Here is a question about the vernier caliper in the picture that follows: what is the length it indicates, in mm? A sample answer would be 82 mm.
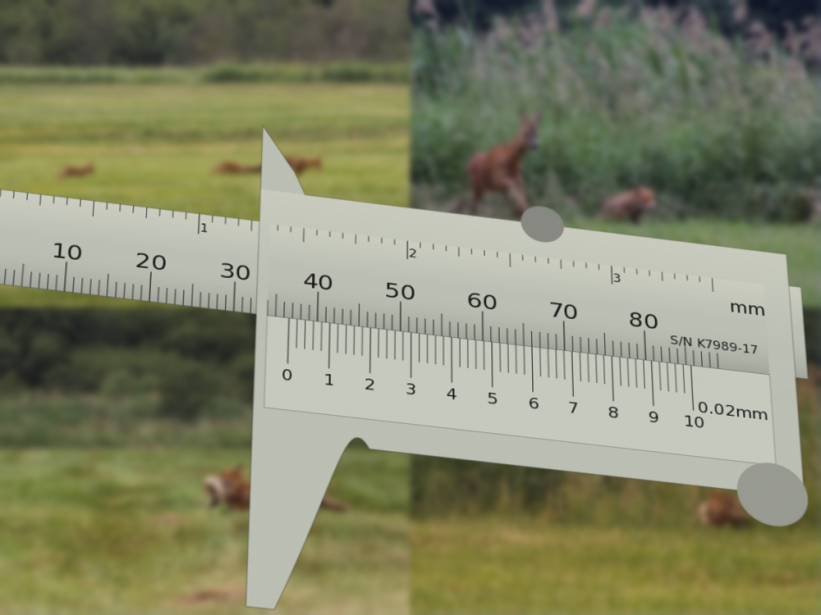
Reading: 36.6 mm
